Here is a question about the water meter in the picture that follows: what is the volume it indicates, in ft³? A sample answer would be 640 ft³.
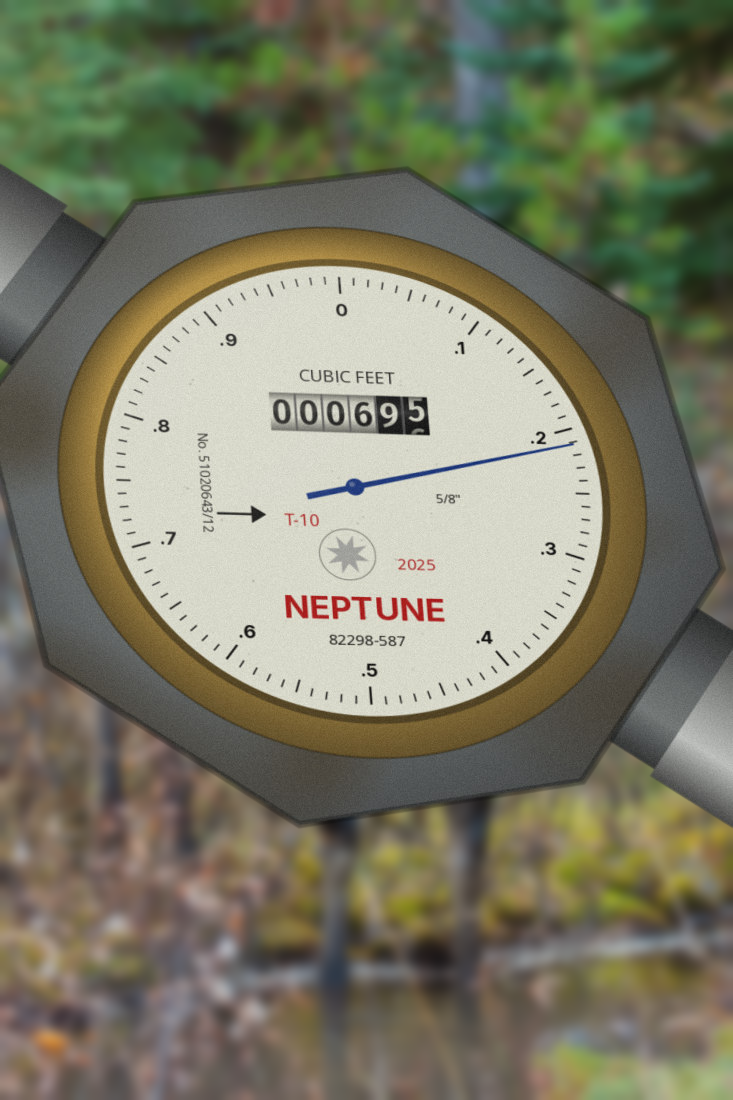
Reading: 695.21 ft³
